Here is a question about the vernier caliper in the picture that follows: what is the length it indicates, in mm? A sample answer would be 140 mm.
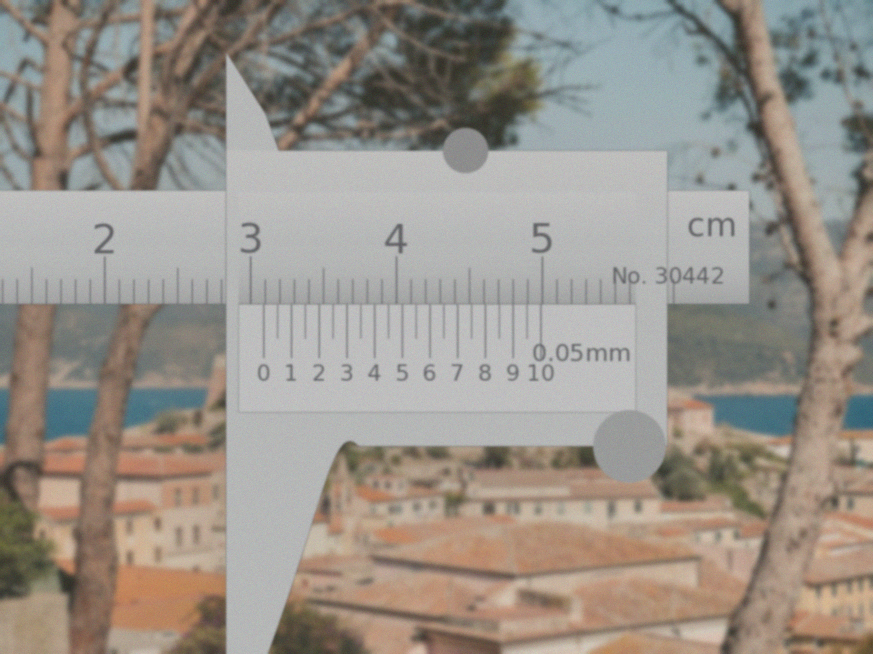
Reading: 30.9 mm
